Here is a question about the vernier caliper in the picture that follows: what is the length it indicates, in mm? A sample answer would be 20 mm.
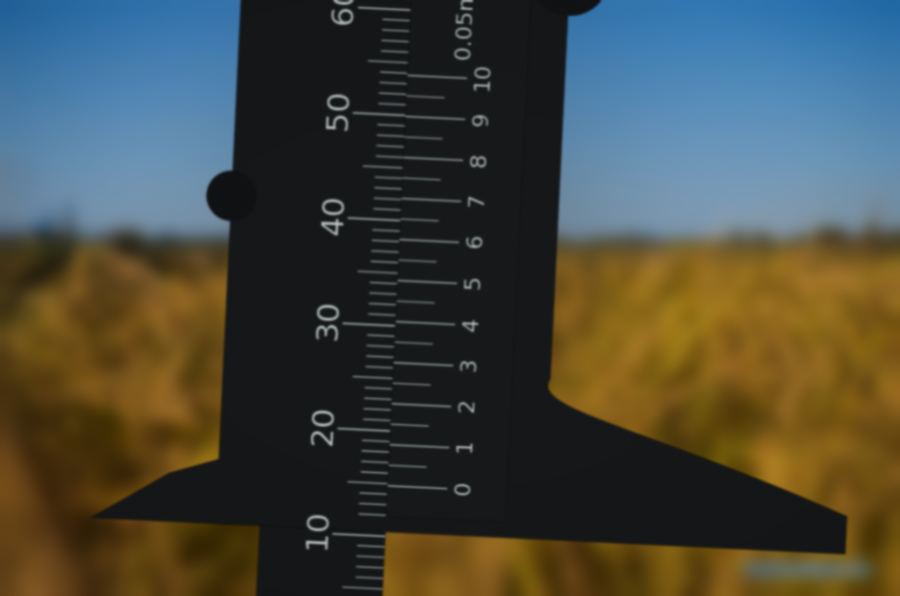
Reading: 14.8 mm
